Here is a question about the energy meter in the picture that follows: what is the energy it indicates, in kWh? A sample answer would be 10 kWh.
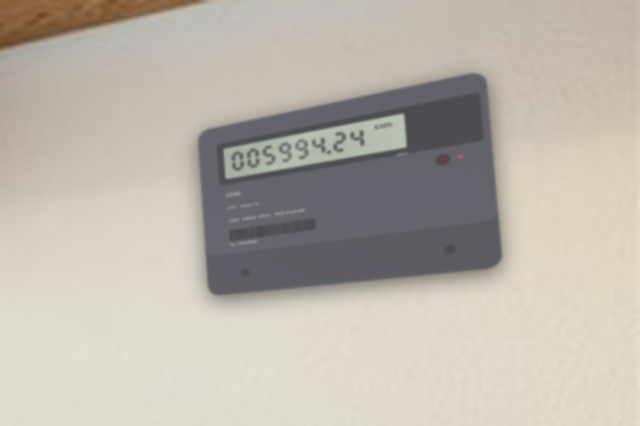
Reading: 5994.24 kWh
